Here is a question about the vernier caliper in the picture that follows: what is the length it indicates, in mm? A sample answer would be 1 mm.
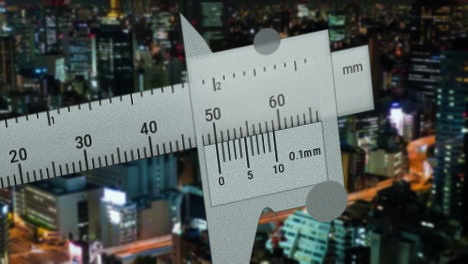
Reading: 50.0 mm
